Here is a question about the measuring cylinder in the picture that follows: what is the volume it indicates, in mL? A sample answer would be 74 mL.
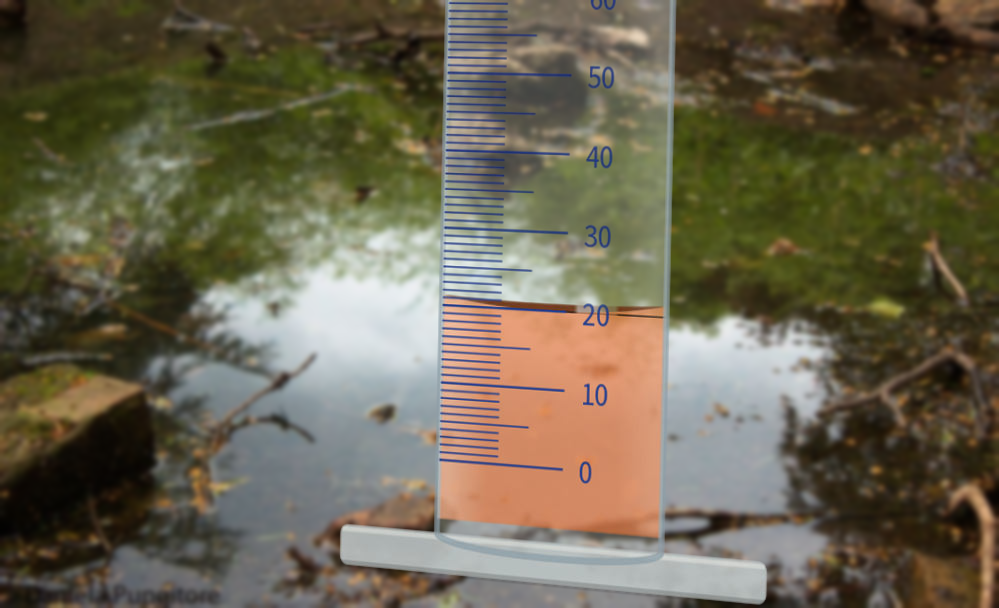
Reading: 20 mL
